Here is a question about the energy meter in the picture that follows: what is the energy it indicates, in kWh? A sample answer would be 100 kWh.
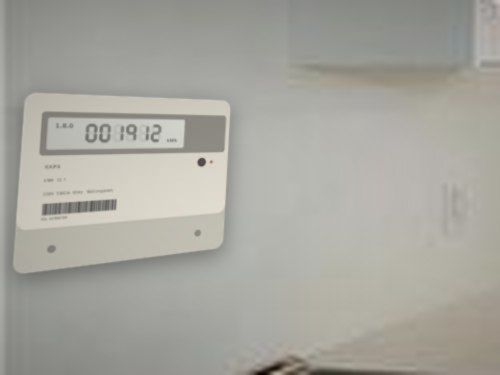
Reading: 1912 kWh
